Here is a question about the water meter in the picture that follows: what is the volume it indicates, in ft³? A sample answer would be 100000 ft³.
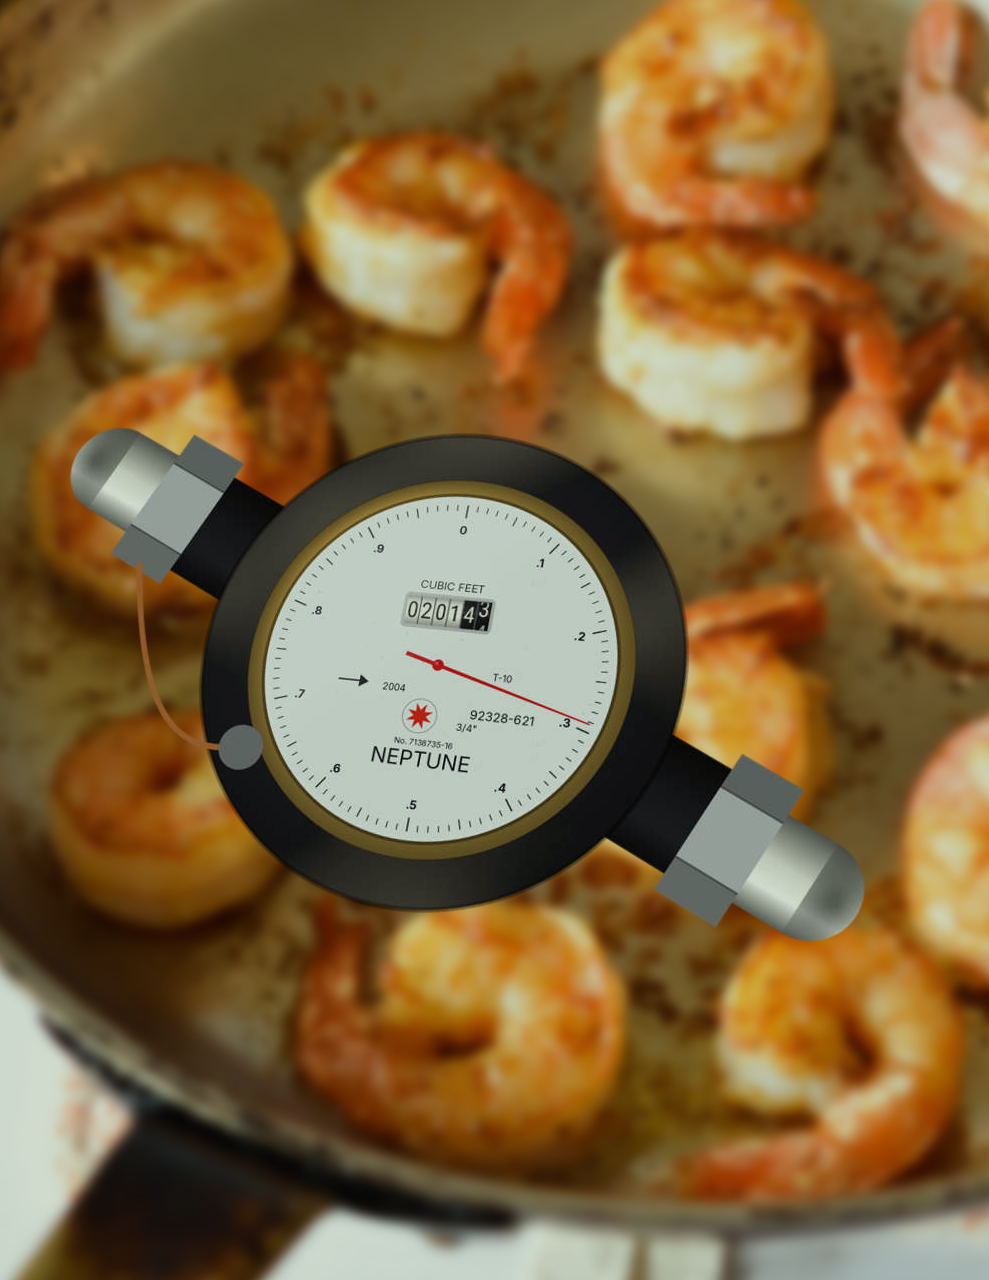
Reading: 20143.29 ft³
